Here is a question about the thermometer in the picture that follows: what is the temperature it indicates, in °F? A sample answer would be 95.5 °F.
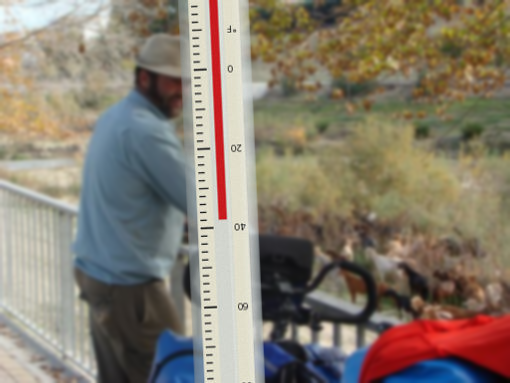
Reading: 38 °F
